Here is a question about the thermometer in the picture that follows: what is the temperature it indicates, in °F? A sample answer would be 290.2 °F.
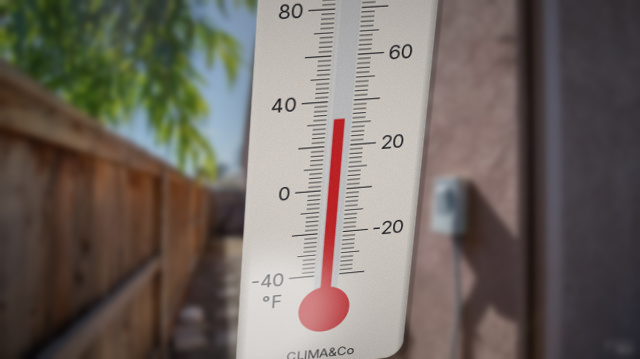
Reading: 32 °F
